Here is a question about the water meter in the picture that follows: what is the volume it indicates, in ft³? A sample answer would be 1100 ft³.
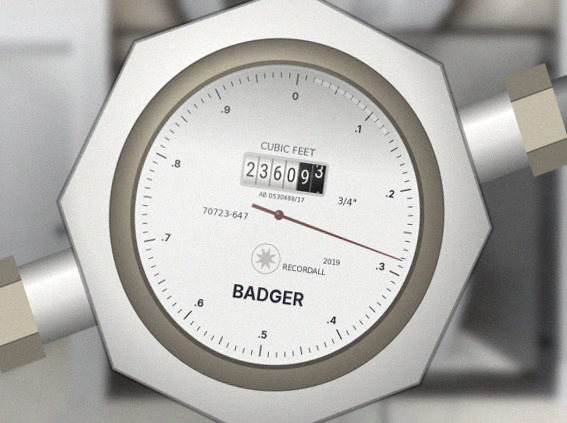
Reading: 236093.28 ft³
